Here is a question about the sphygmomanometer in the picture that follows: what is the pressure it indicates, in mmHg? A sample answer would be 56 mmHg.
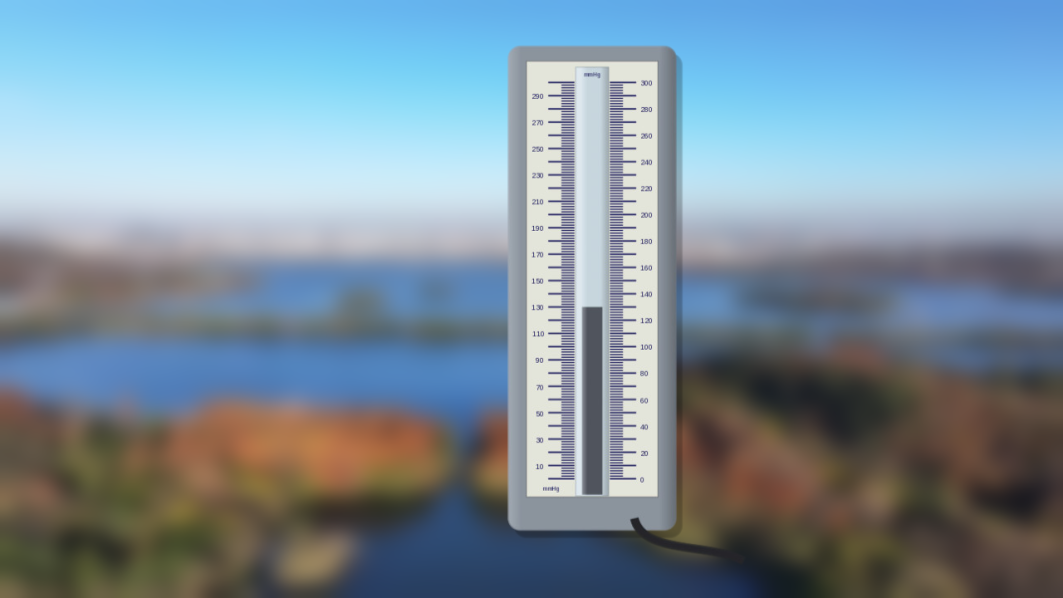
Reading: 130 mmHg
